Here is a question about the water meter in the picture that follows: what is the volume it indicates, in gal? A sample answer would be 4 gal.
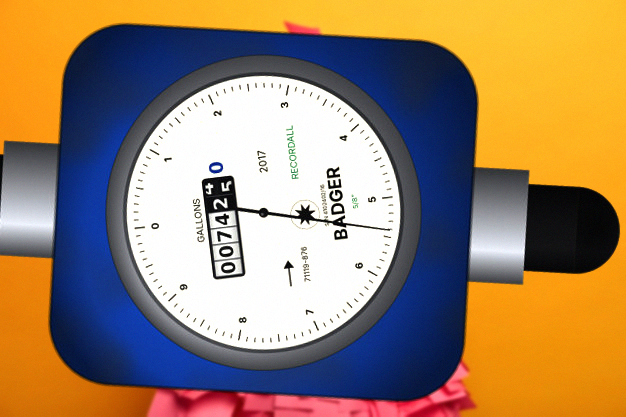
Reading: 74245.4 gal
